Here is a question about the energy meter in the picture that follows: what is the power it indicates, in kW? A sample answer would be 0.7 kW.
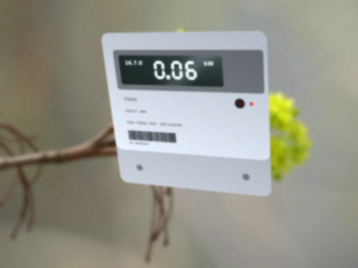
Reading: 0.06 kW
